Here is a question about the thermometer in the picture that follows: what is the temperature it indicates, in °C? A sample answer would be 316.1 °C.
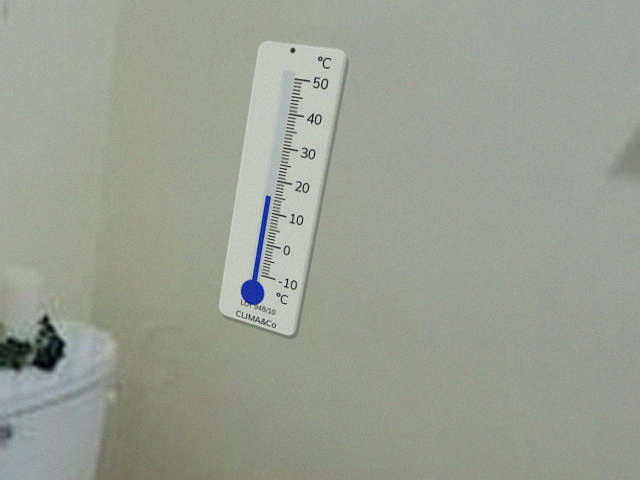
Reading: 15 °C
